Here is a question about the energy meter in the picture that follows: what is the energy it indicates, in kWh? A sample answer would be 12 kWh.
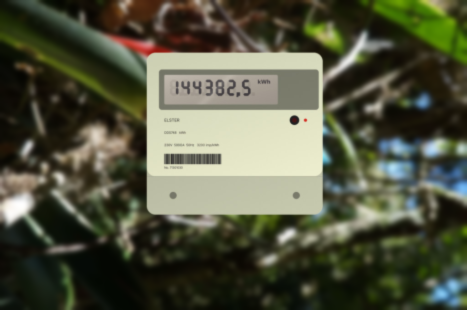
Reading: 144382.5 kWh
